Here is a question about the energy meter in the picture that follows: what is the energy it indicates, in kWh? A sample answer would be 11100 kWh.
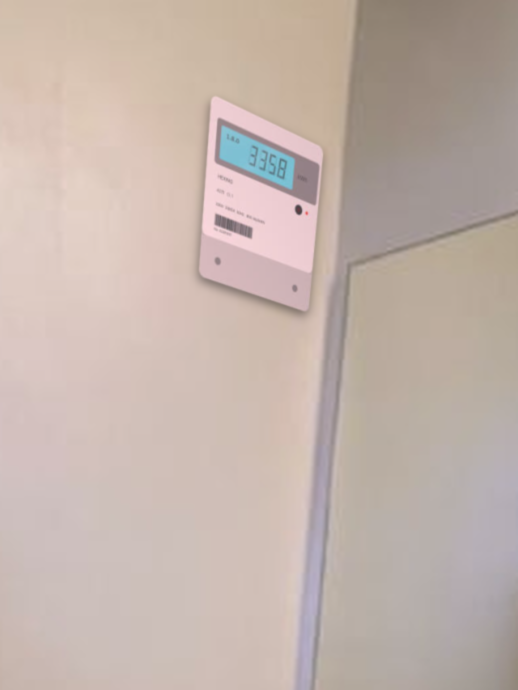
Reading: 3358 kWh
